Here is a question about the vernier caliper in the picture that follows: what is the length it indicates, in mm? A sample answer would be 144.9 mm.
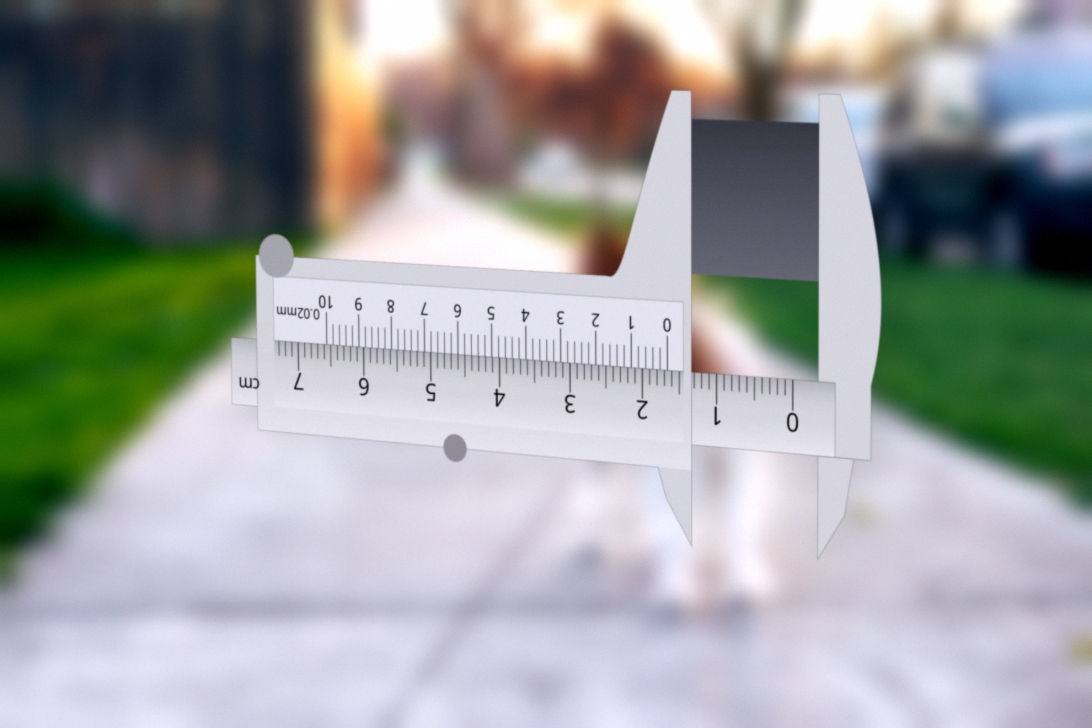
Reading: 16.6 mm
